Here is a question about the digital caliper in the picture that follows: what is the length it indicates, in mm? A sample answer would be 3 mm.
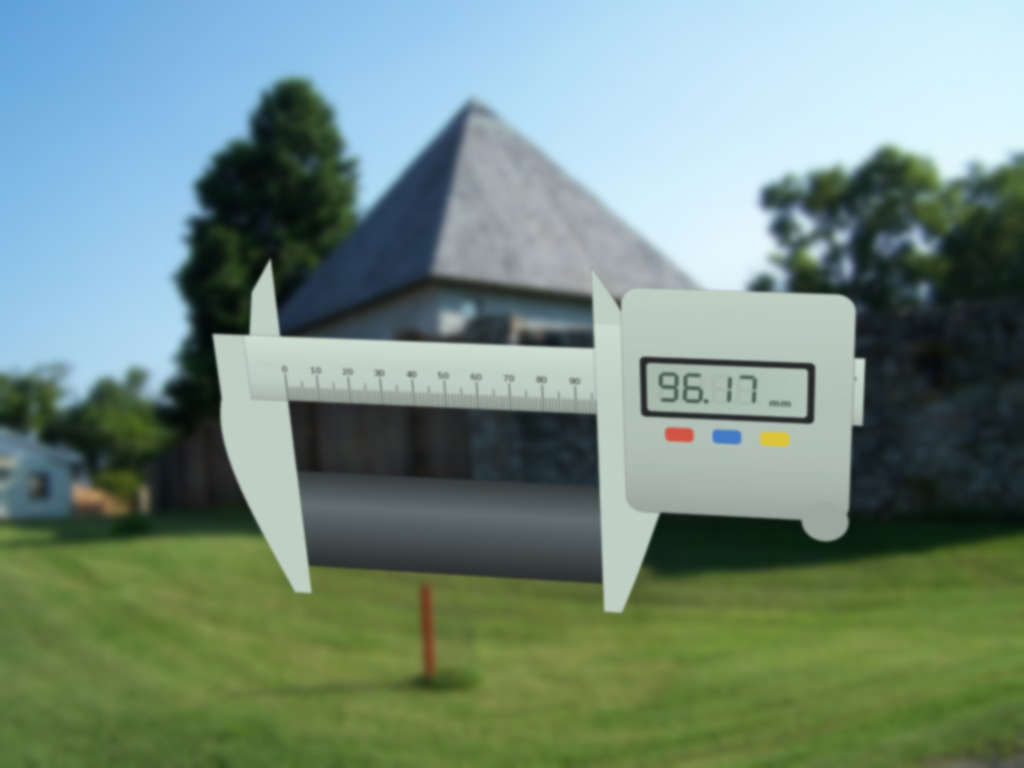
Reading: 96.17 mm
